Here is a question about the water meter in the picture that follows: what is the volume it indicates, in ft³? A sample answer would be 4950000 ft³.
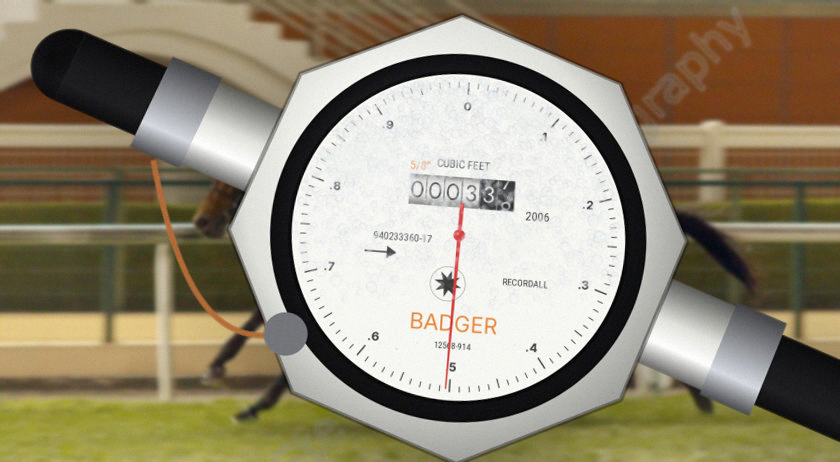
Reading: 337.50 ft³
